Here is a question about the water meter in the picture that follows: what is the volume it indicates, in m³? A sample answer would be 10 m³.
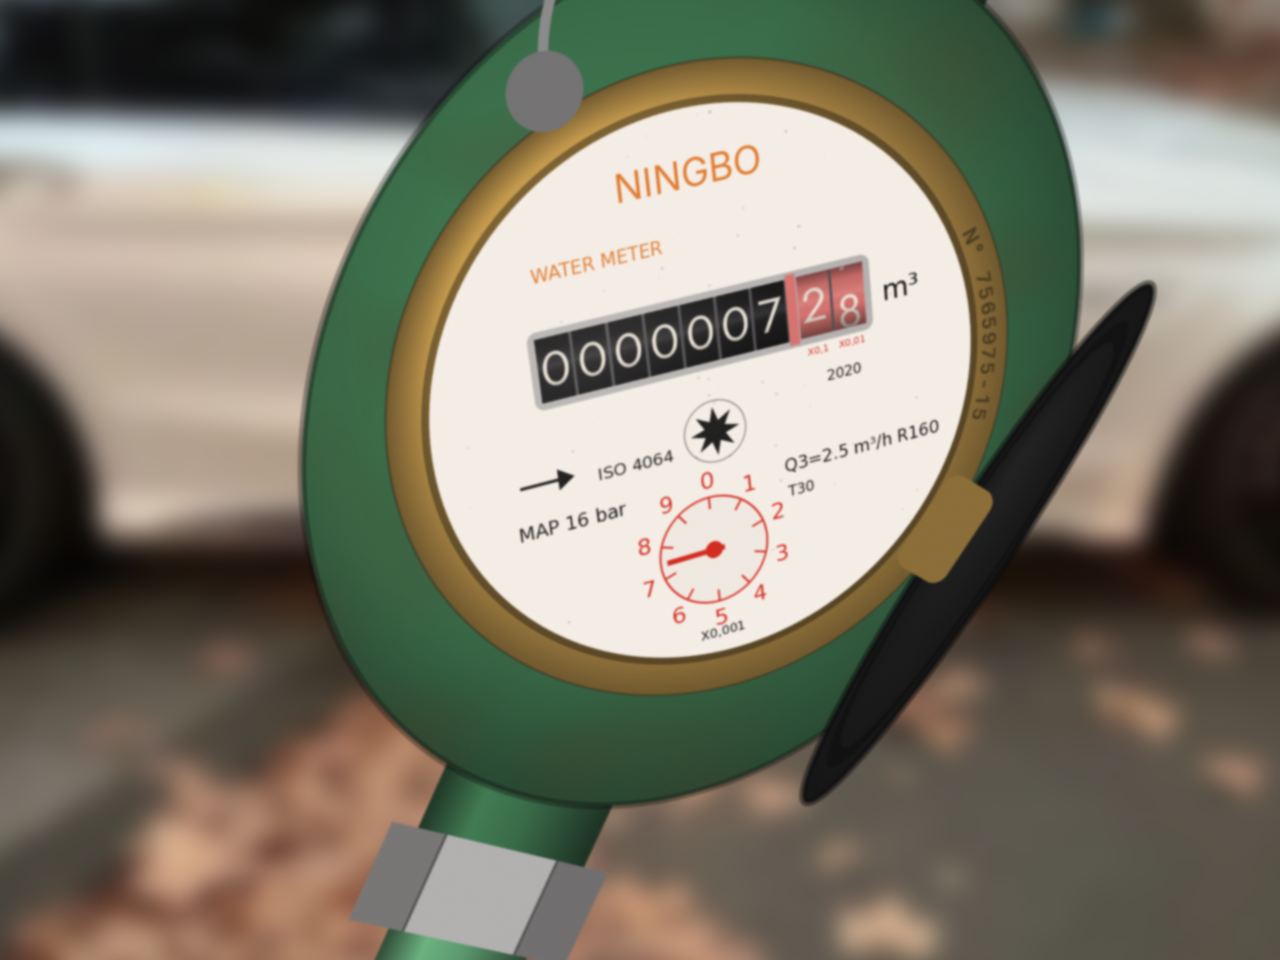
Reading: 7.277 m³
